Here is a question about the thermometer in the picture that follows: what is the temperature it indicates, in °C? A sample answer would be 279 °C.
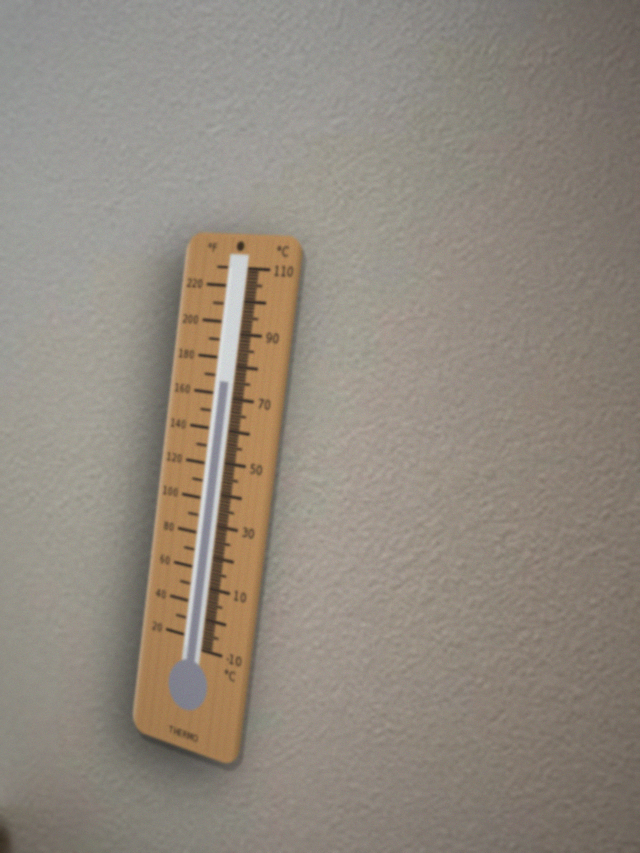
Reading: 75 °C
